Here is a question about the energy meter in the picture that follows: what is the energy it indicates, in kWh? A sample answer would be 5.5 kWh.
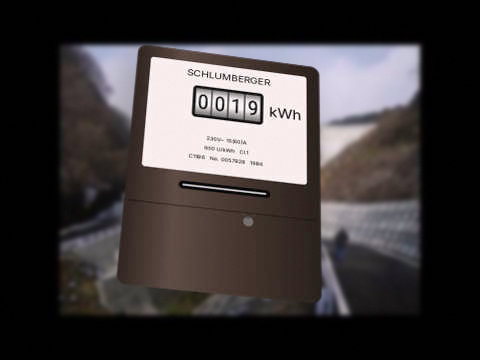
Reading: 19 kWh
